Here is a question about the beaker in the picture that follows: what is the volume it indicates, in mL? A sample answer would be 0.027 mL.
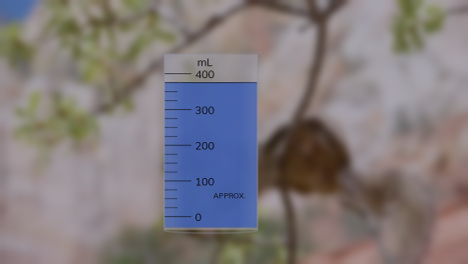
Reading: 375 mL
